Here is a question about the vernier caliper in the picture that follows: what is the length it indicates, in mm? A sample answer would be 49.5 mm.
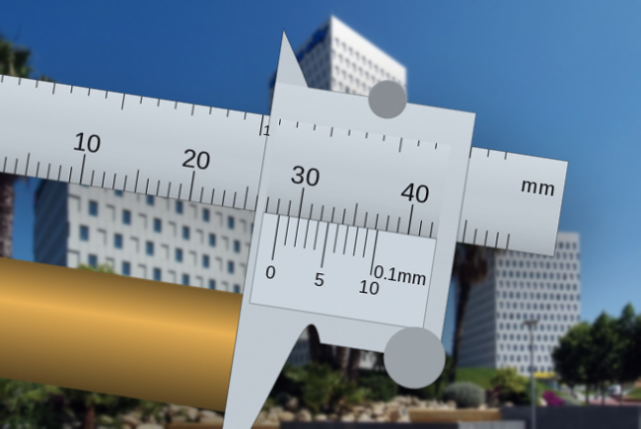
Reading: 28.2 mm
